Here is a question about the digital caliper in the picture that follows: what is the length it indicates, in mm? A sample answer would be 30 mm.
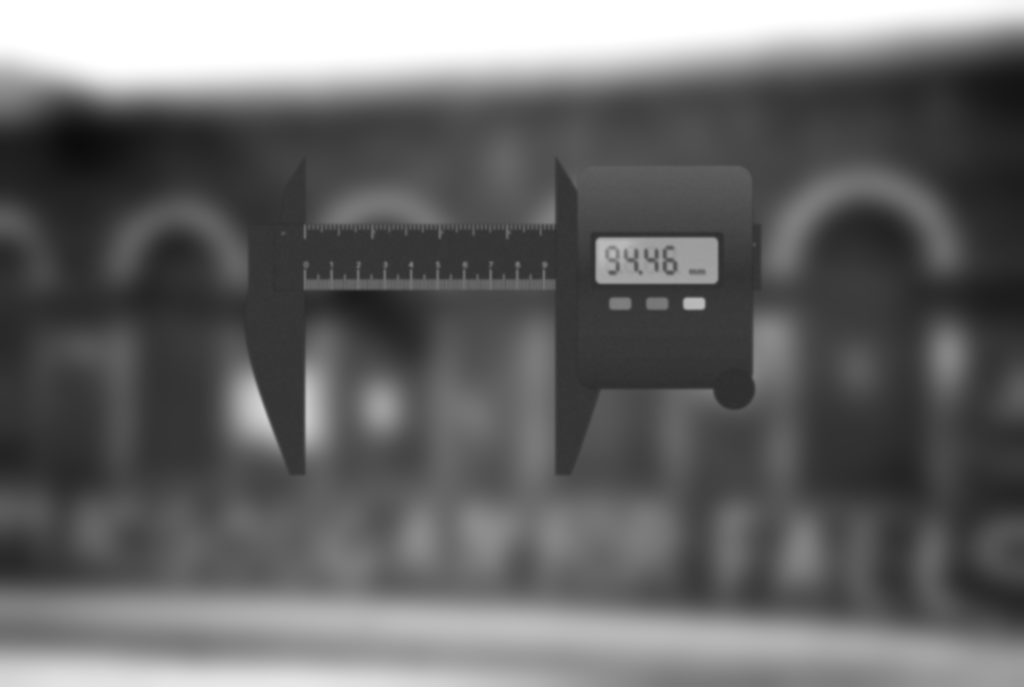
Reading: 94.46 mm
